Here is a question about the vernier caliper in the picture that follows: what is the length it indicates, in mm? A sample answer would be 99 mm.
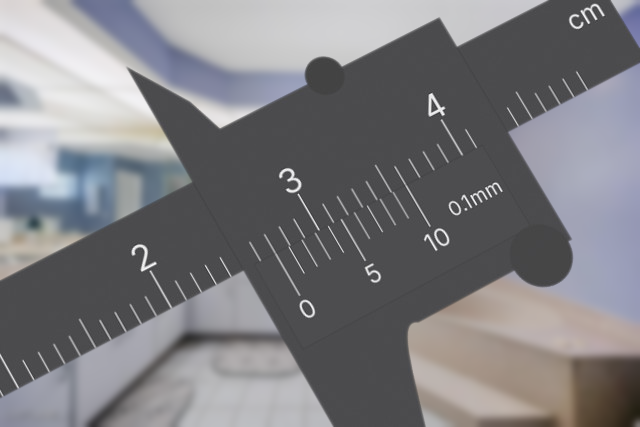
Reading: 27.0 mm
